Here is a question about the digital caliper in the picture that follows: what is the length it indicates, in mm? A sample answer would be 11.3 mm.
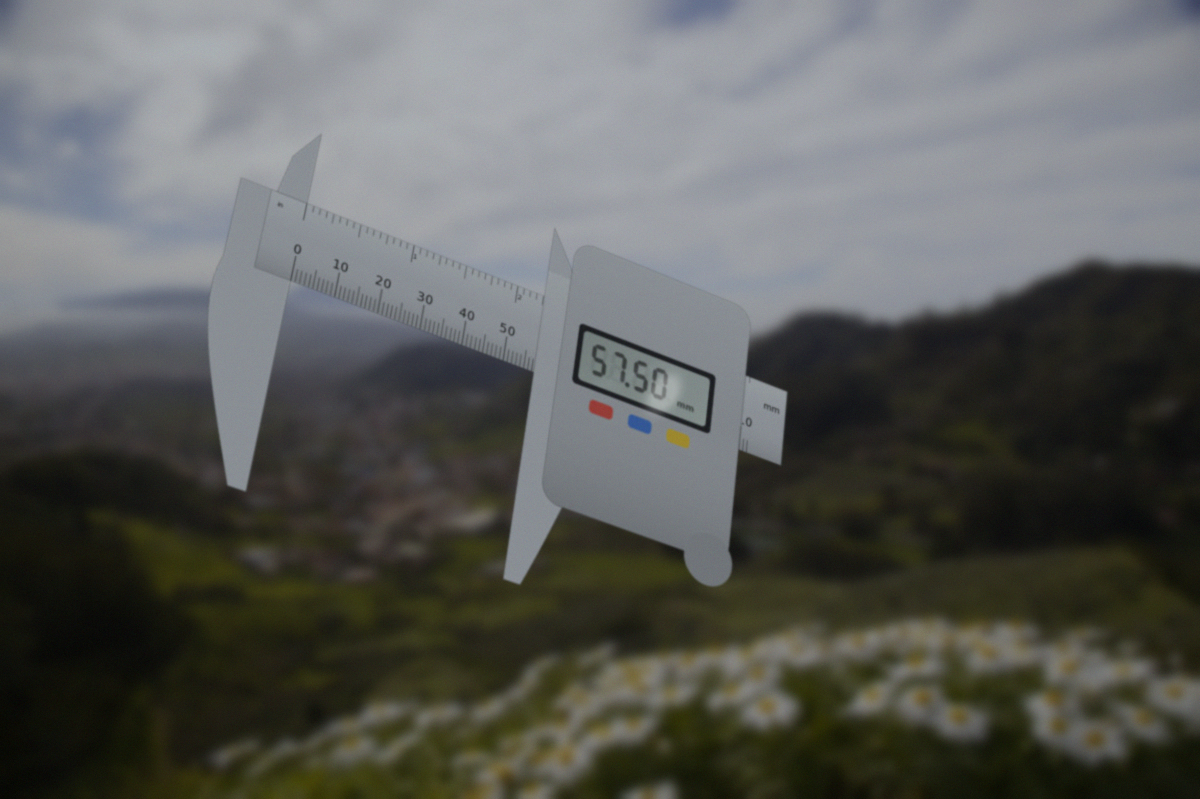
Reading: 57.50 mm
